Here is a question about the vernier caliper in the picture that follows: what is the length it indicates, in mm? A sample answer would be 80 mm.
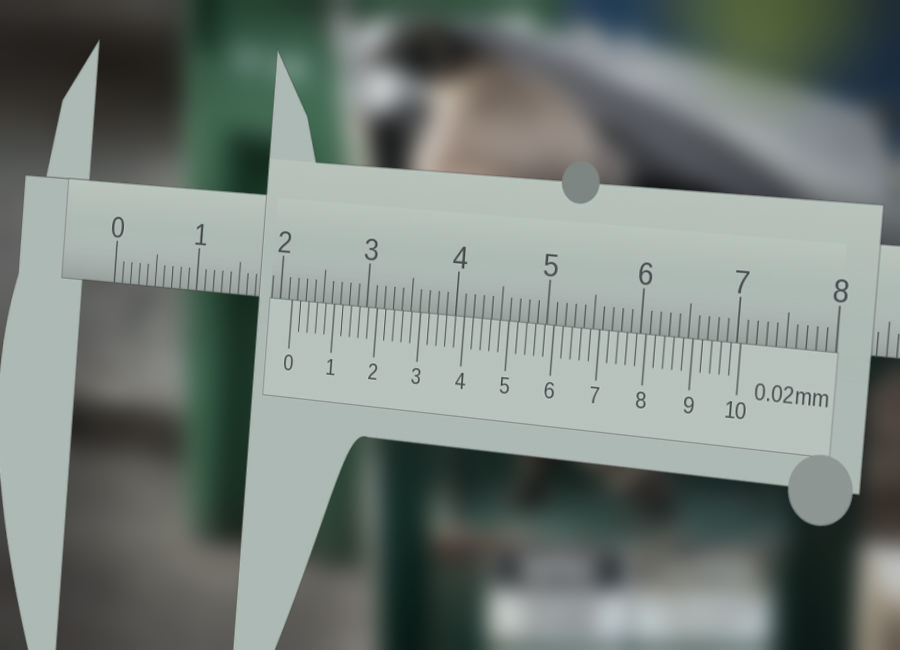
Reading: 21.4 mm
